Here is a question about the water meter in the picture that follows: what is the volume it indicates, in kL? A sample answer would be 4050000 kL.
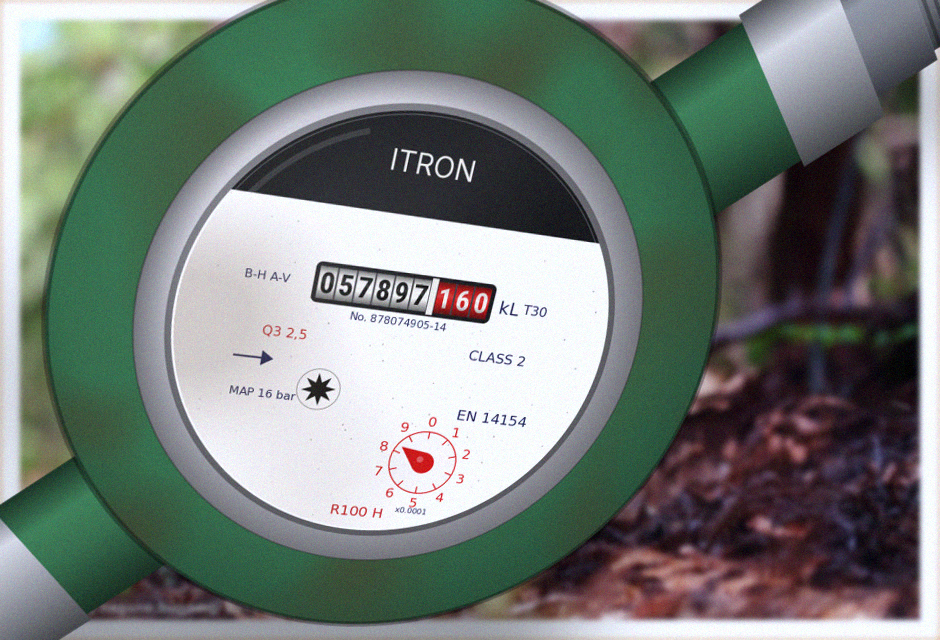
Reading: 57897.1608 kL
